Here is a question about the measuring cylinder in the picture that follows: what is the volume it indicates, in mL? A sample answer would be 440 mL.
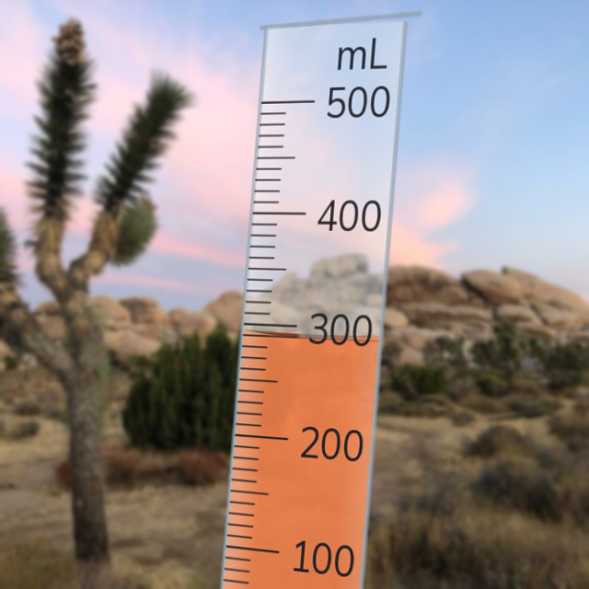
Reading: 290 mL
